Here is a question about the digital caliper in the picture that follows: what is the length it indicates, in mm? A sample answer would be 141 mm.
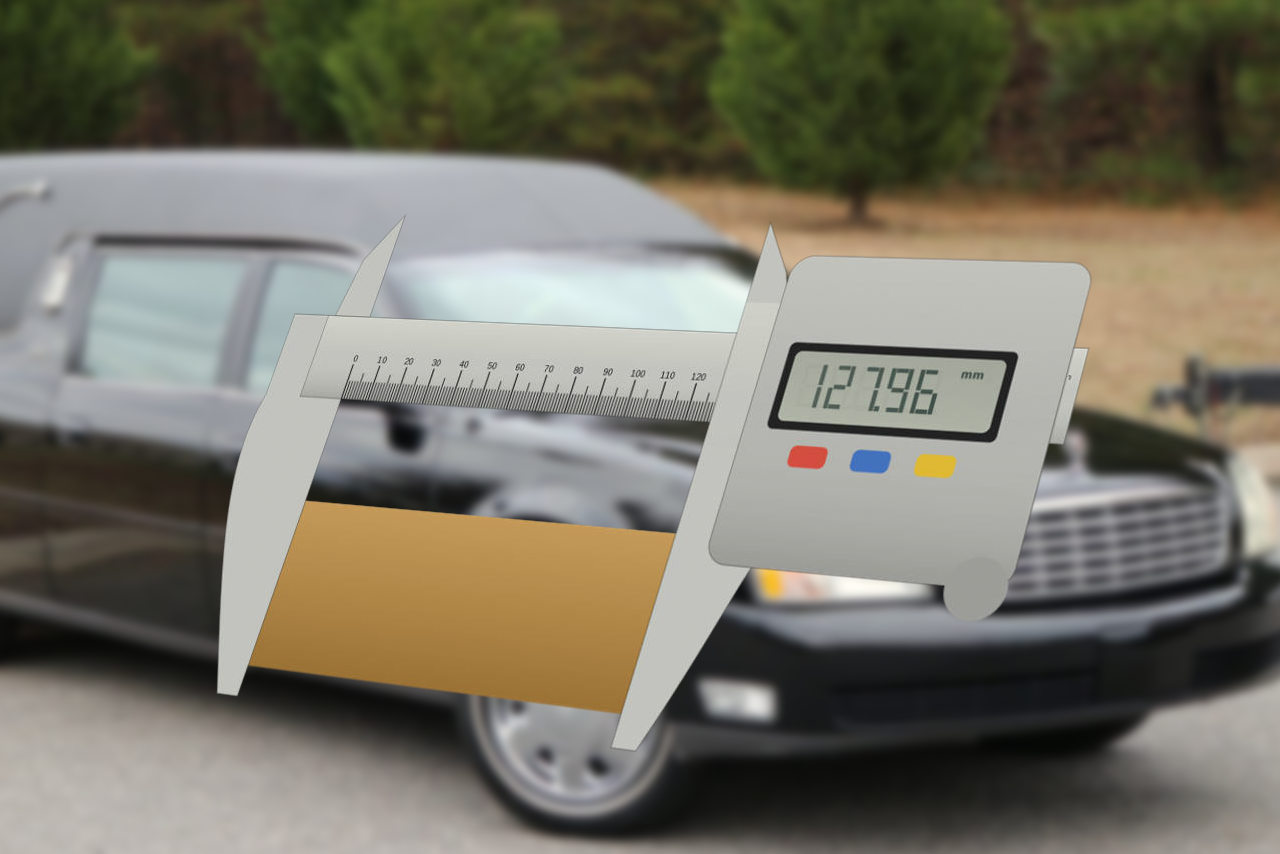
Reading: 127.96 mm
